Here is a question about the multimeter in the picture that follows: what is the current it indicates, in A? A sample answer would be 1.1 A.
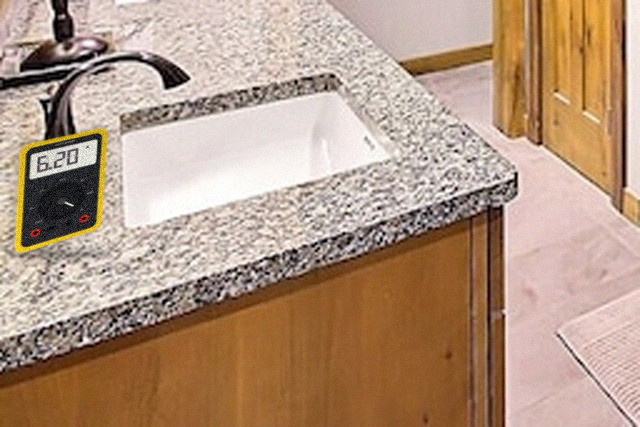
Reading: 6.20 A
